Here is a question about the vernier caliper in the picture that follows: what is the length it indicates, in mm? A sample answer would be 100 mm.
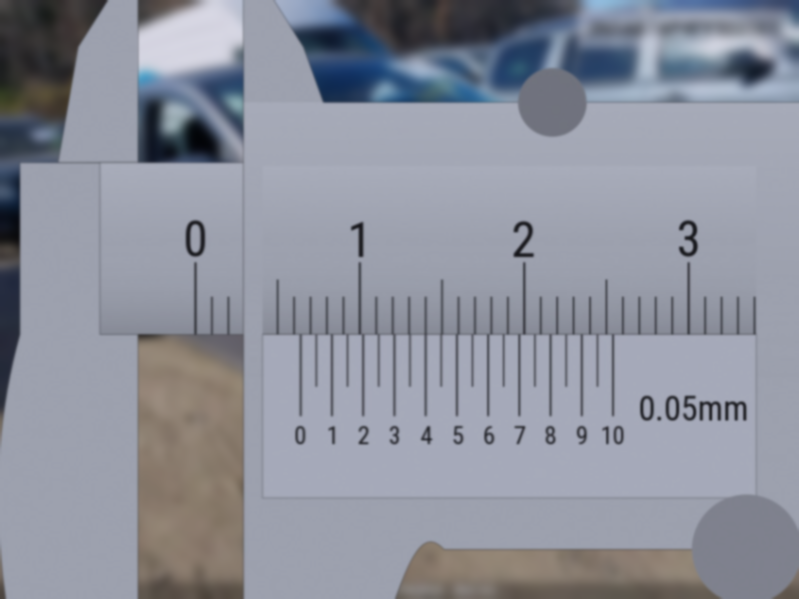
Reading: 6.4 mm
